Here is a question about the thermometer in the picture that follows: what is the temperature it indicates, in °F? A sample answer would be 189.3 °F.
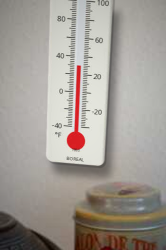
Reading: 30 °F
